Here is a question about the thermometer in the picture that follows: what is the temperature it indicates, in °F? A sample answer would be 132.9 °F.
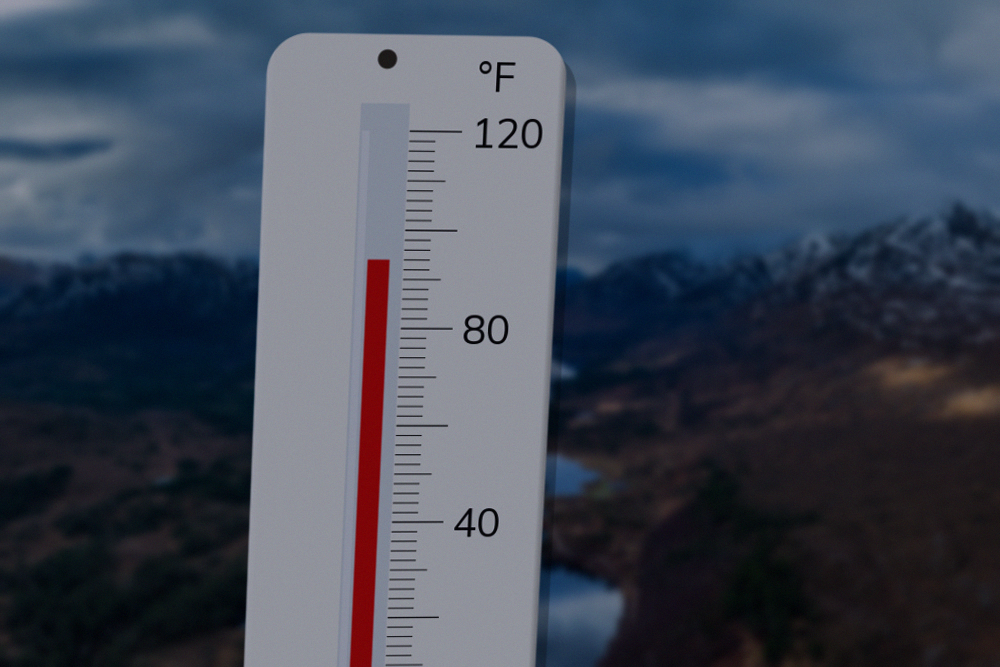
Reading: 94 °F
